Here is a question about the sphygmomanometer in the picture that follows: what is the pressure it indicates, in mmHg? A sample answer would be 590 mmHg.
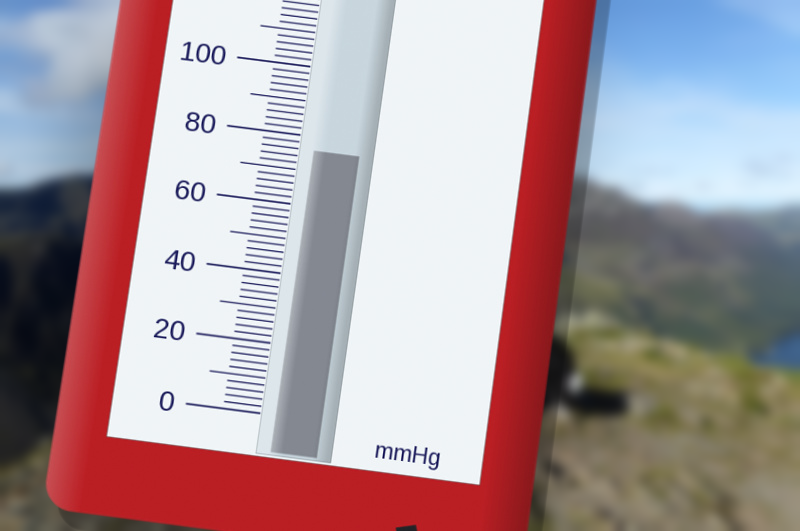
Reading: 76 mmHg
